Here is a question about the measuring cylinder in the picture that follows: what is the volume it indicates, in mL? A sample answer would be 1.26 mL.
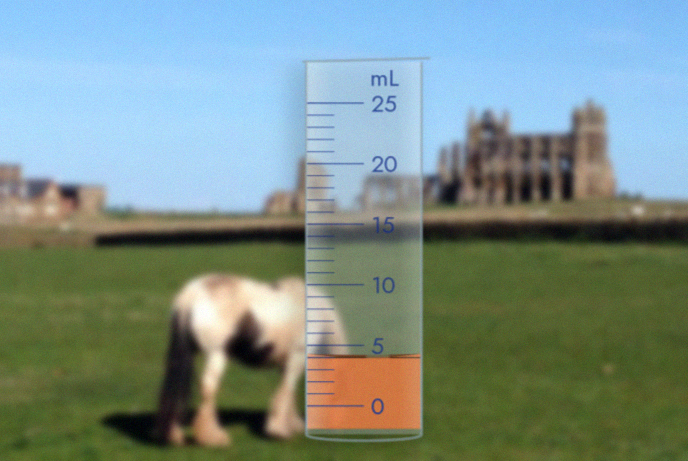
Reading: 4 mL
